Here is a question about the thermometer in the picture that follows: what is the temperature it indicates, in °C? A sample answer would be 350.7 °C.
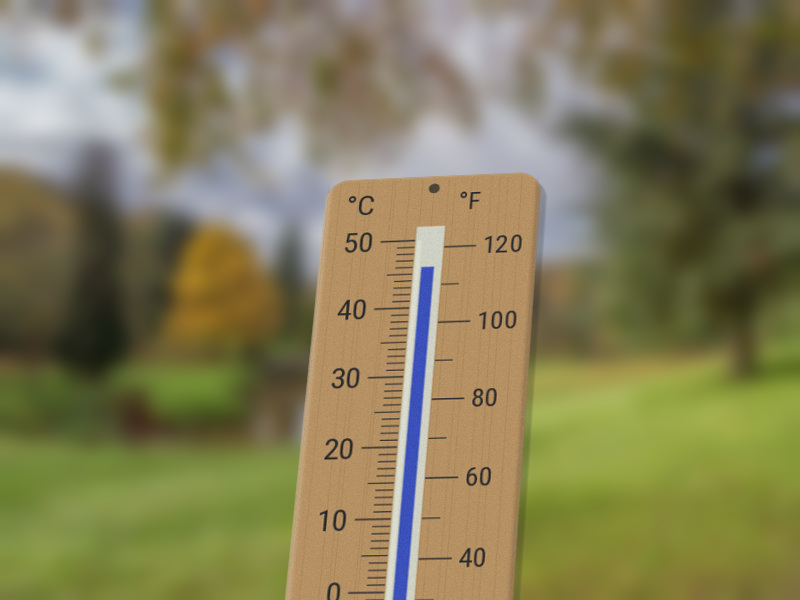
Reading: 46 °C
